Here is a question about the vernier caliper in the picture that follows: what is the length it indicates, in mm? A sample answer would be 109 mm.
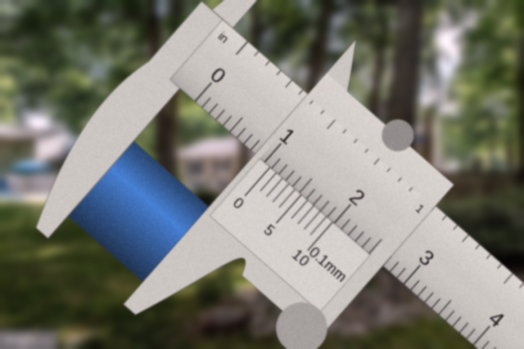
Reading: 10.8 mm
